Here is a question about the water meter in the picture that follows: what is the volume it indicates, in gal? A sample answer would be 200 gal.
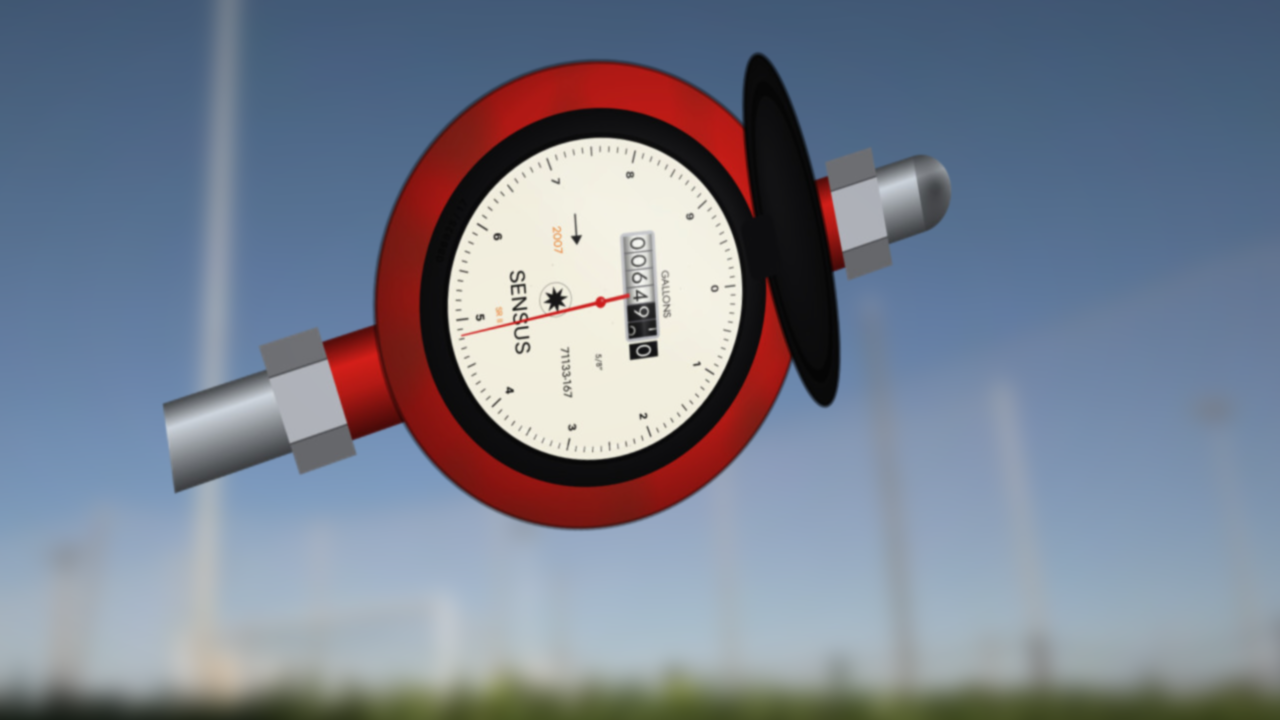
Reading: 64914.8 gal
